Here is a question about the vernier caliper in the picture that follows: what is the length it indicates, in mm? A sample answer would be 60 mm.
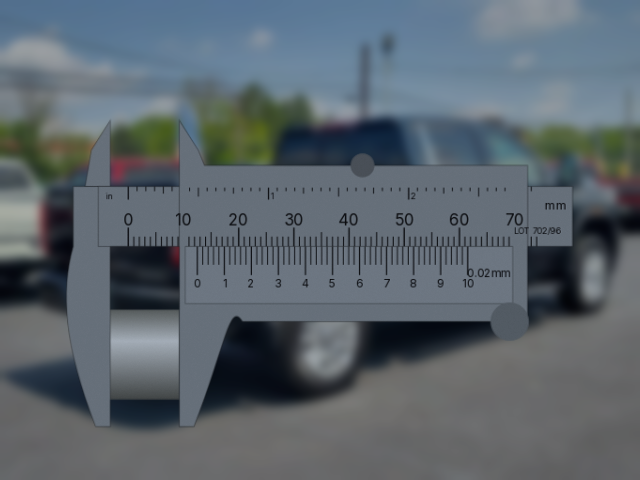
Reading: 12.5 mm
